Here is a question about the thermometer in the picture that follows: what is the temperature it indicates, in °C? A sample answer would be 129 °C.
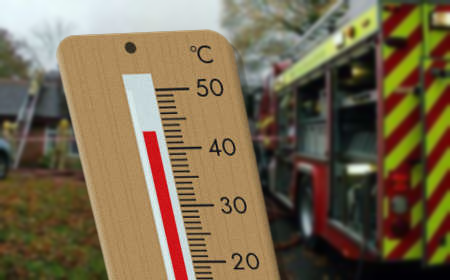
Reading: 43 °C
